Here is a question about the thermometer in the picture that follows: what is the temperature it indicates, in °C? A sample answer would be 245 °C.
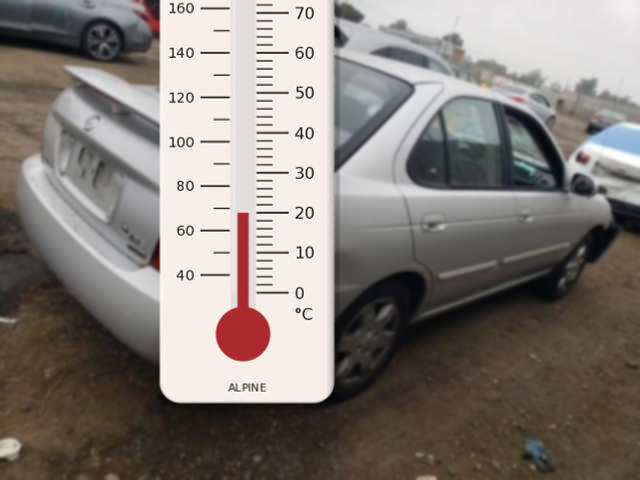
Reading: 20 °C
